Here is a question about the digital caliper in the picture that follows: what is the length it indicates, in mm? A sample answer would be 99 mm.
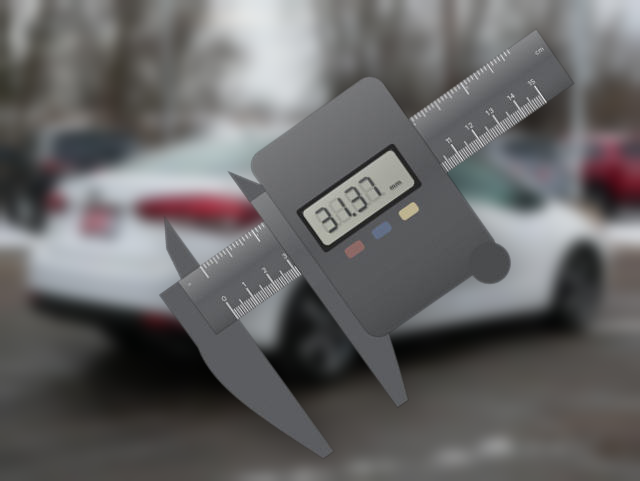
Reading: 31.37 mm
